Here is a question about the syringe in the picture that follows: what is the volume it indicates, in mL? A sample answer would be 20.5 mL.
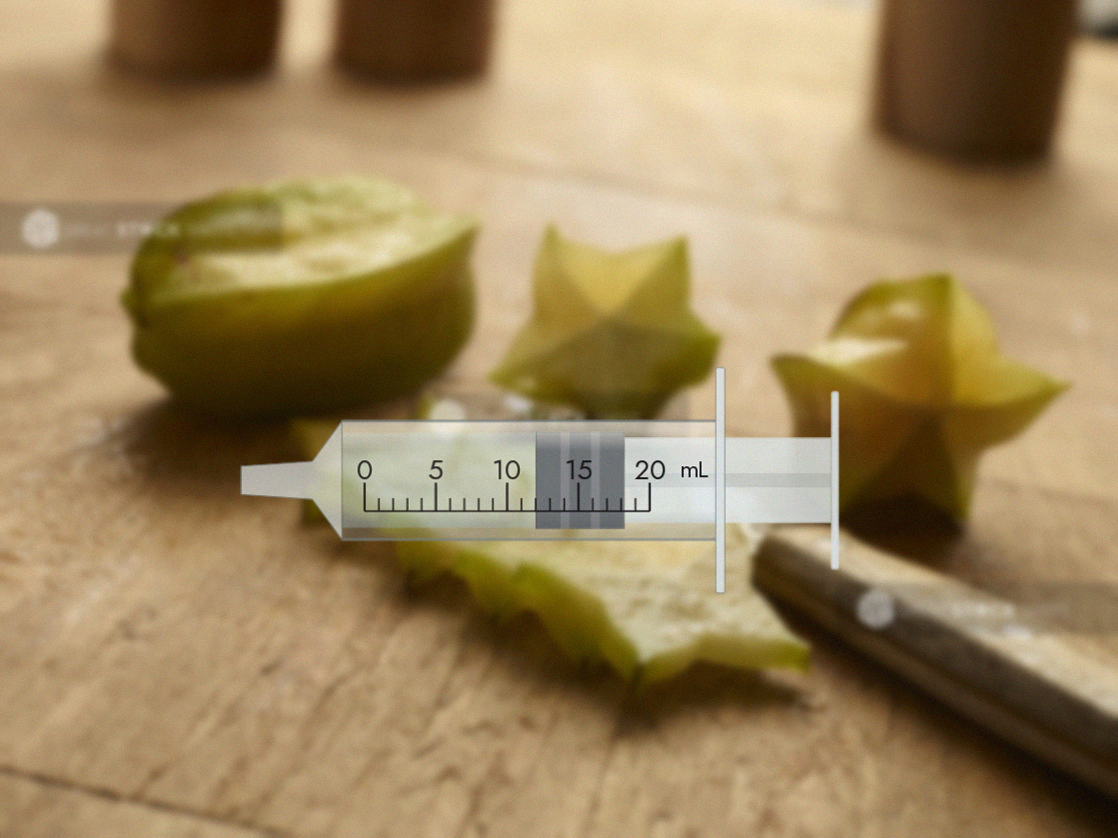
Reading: 12 mL
